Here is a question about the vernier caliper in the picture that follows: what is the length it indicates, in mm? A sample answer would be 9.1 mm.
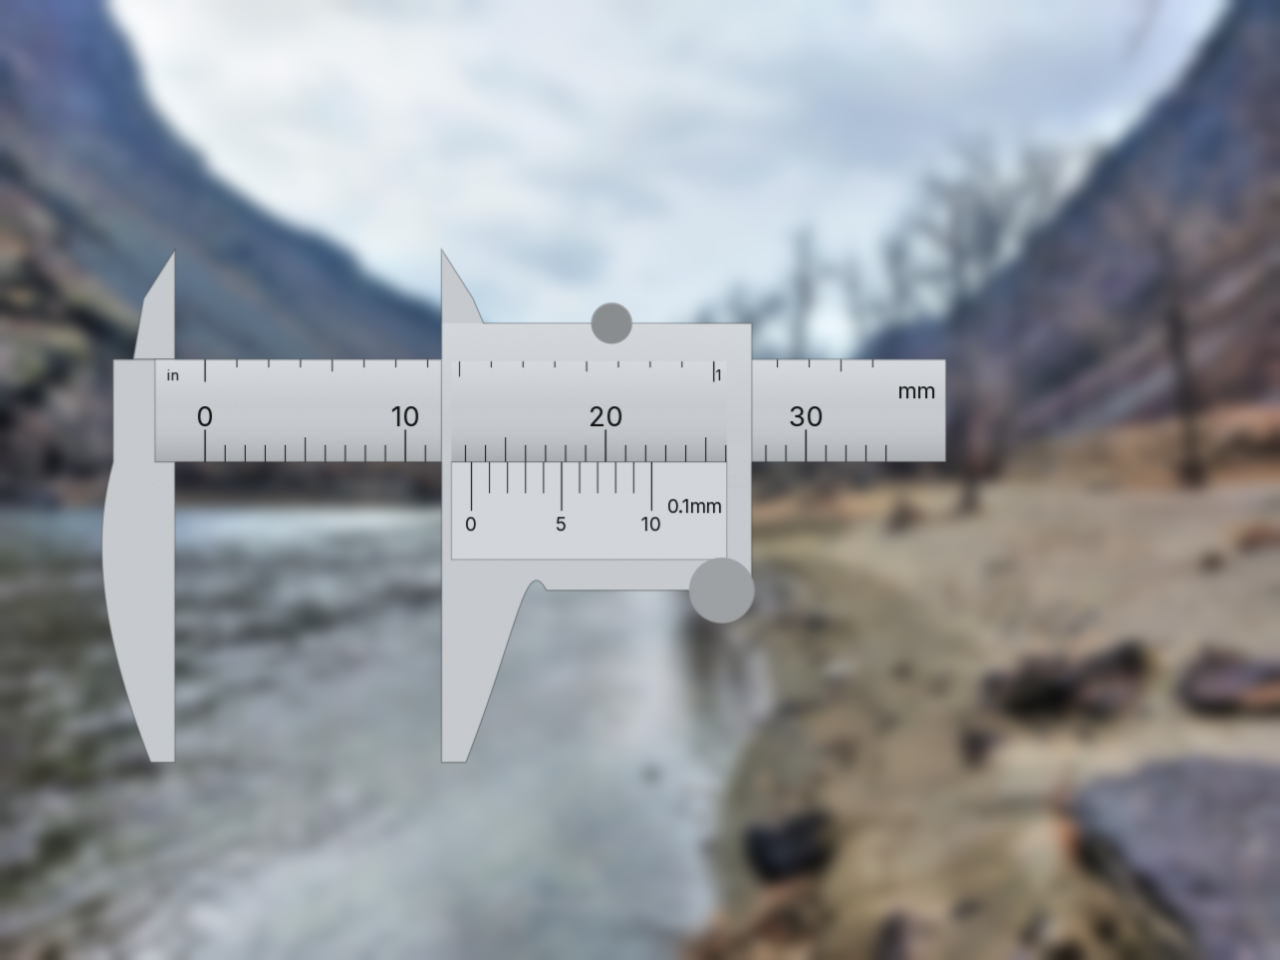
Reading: 13.3 mm
